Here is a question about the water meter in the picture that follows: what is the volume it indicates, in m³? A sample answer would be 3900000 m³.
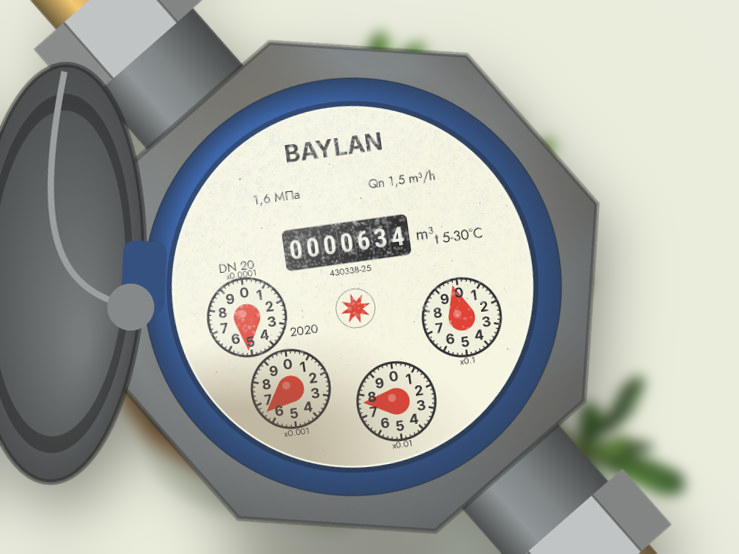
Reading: 633.9765 m³
